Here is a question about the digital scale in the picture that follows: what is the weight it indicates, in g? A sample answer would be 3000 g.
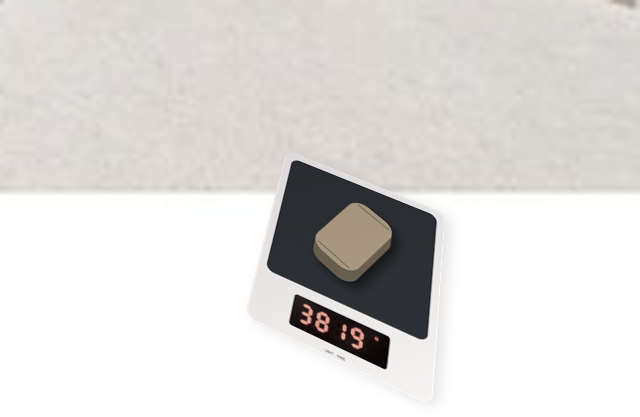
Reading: 3819 g
